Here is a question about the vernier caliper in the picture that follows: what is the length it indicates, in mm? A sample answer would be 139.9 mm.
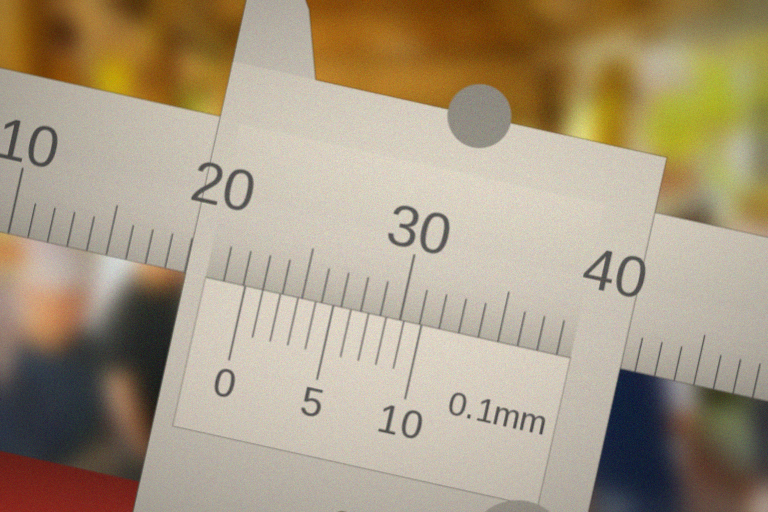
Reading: 22.1 mm
